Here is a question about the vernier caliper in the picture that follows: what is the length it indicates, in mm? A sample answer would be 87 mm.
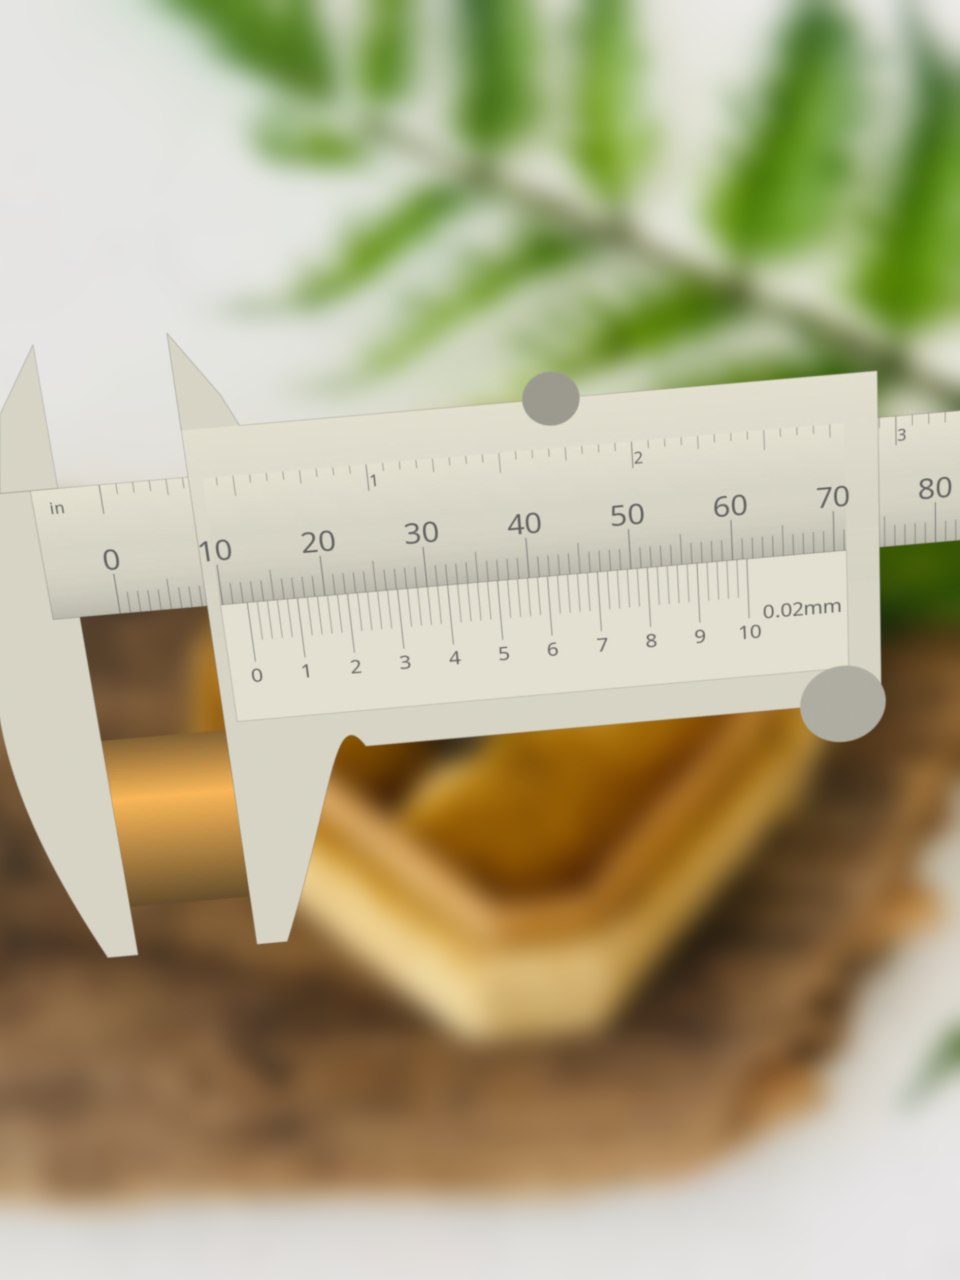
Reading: 12.4 mm
